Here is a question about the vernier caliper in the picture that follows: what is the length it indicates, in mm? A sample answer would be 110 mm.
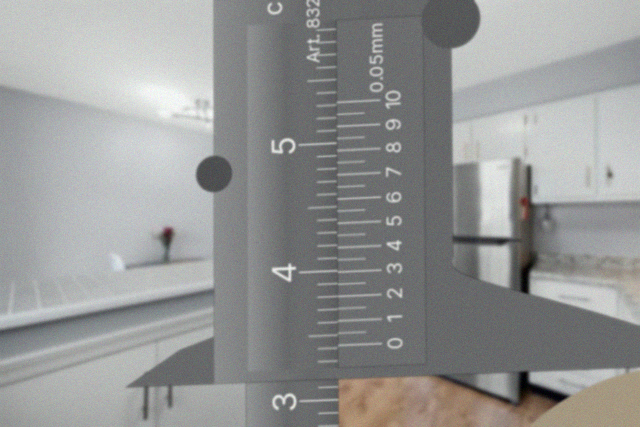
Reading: 34.2 mm
